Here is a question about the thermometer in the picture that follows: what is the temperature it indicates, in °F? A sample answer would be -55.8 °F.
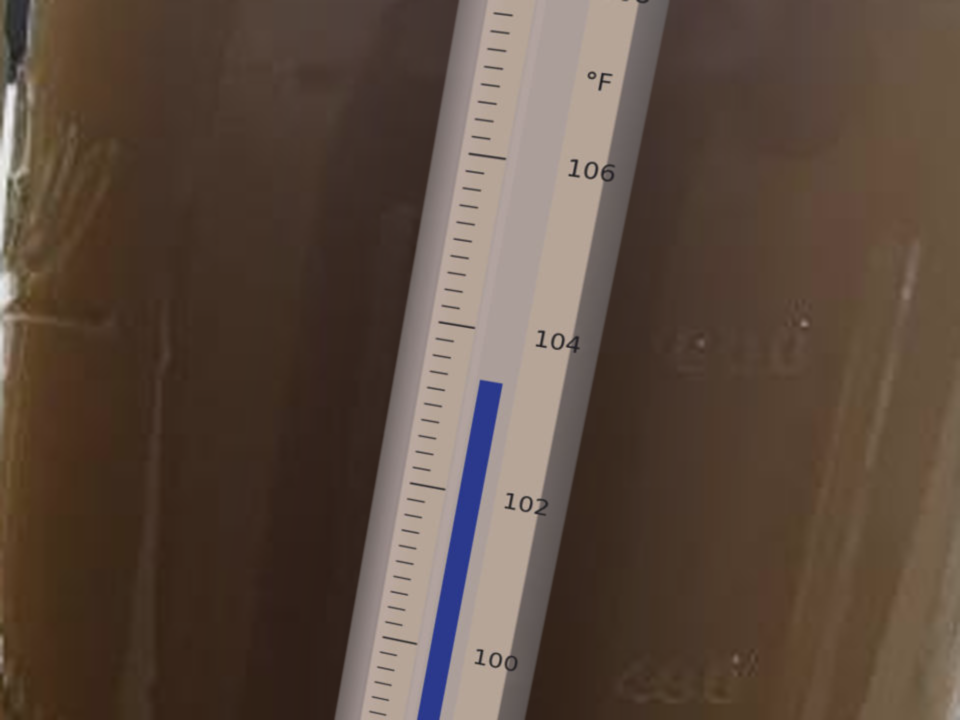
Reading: 103.4 °F
